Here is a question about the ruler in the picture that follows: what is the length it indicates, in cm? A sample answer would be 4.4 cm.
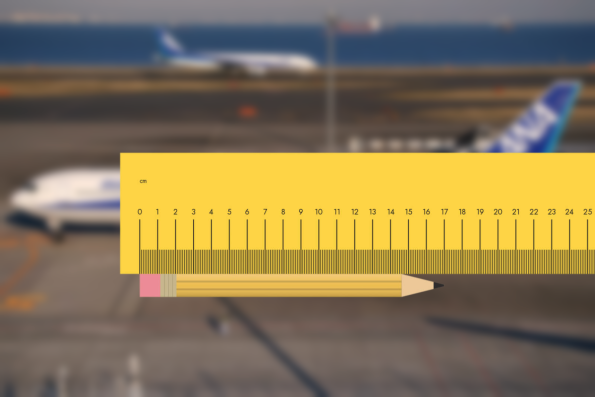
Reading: 17 cm
